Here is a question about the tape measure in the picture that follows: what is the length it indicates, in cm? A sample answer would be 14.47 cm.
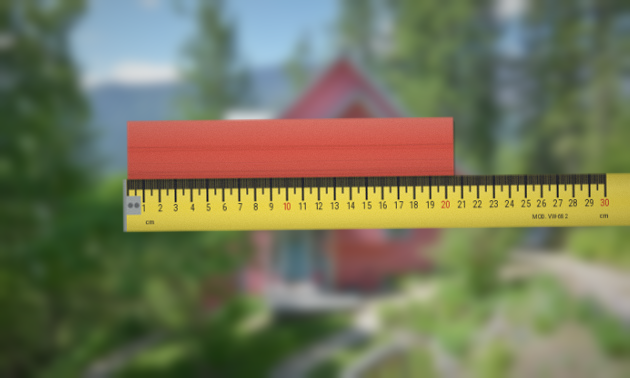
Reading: 20.5 cm
